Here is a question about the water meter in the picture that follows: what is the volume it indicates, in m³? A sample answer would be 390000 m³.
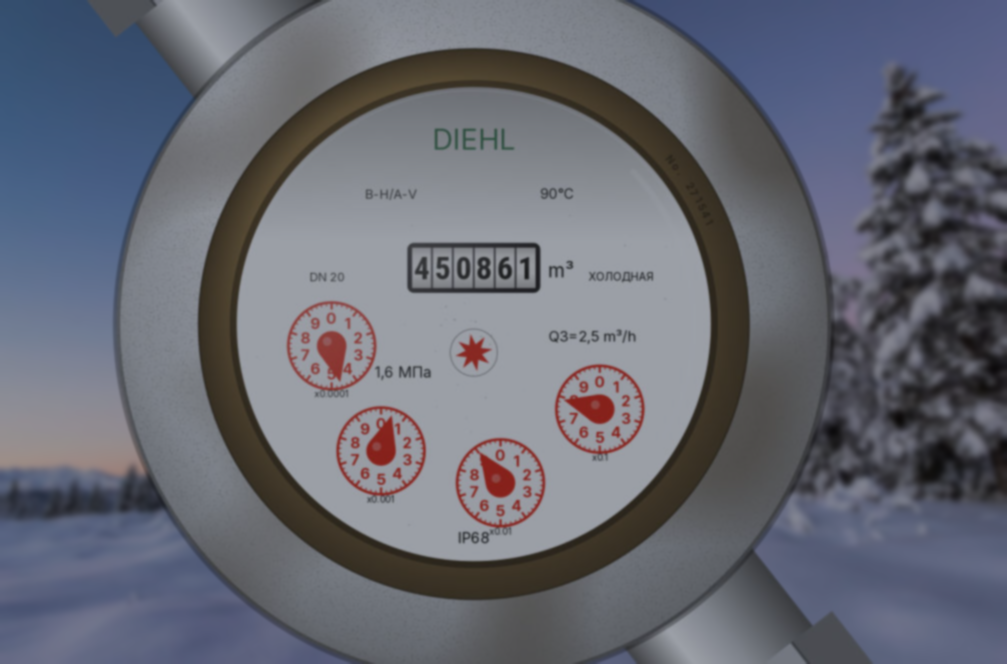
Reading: 450861.7904 m³
